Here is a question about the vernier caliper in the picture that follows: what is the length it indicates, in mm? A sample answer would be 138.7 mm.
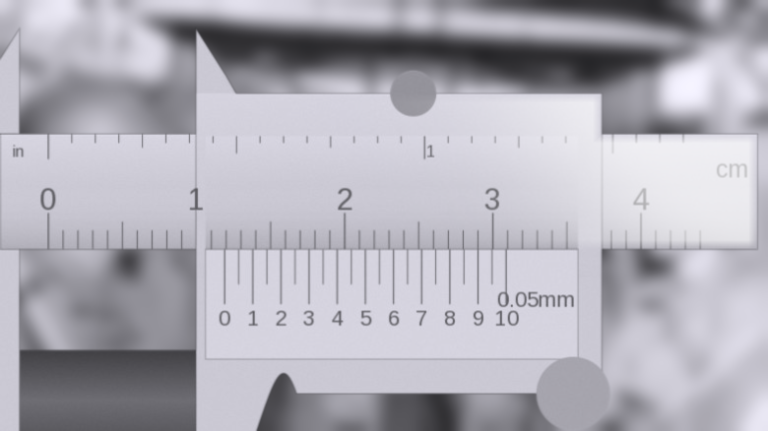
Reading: 11.9 mm
